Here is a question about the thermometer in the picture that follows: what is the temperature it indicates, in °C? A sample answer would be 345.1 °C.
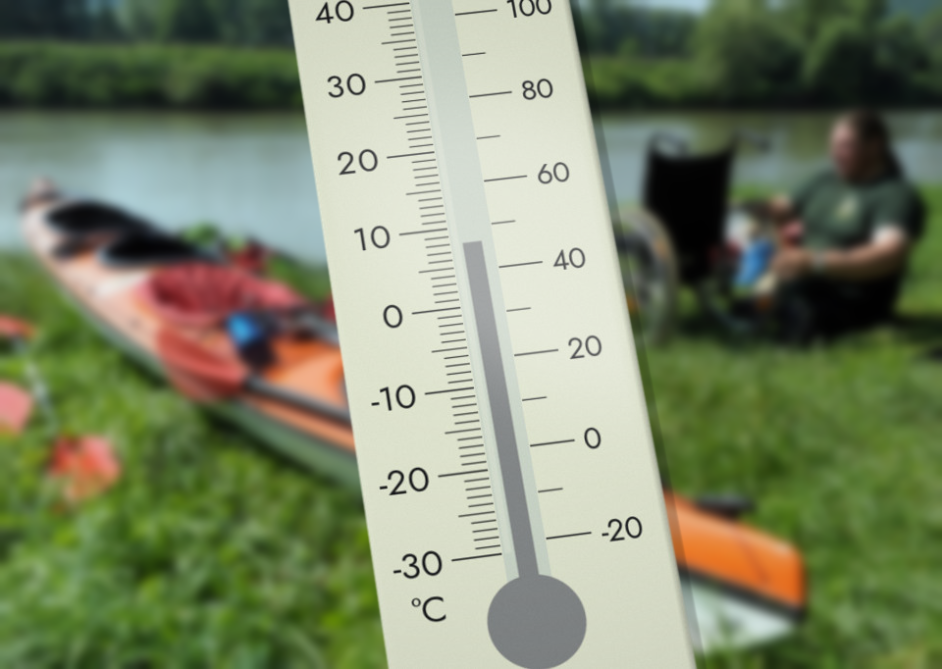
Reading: 8 °C
